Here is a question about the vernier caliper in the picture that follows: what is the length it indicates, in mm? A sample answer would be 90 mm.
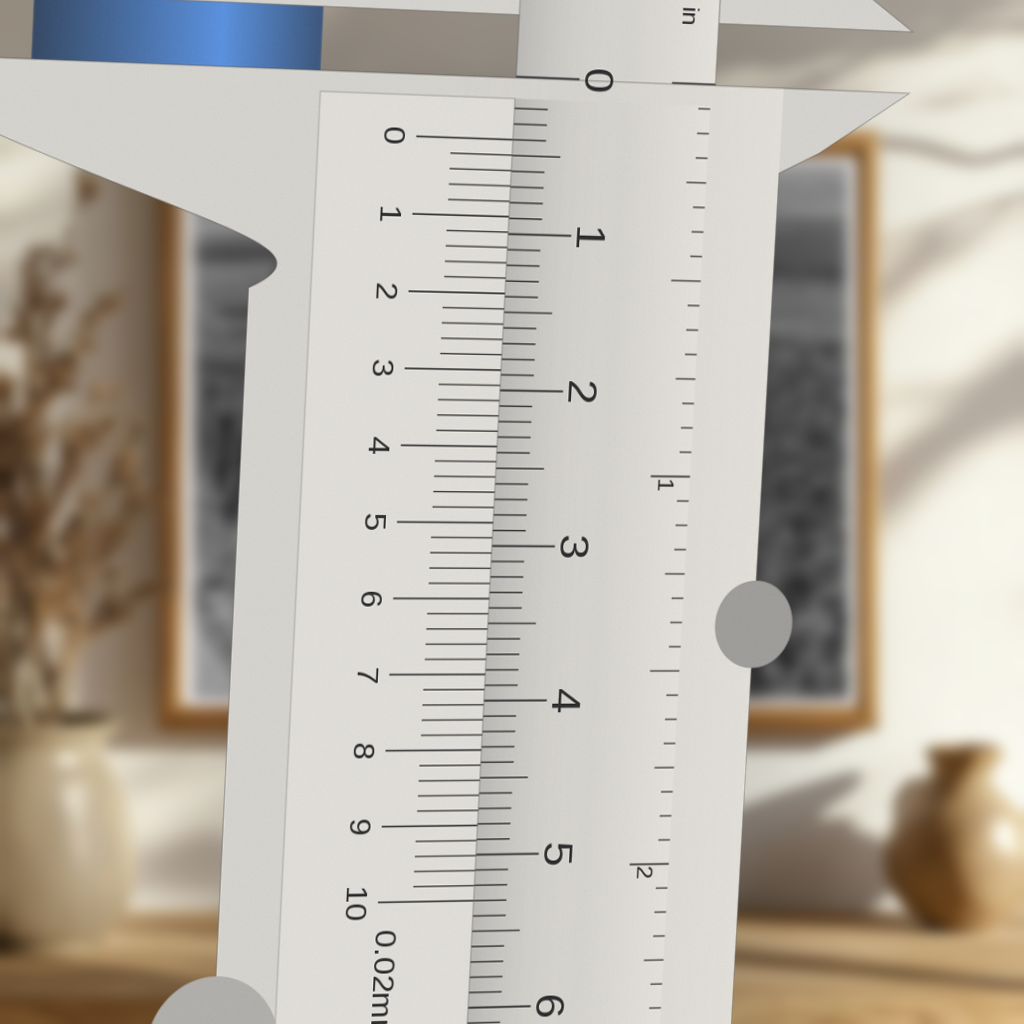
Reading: 4.0 mm
